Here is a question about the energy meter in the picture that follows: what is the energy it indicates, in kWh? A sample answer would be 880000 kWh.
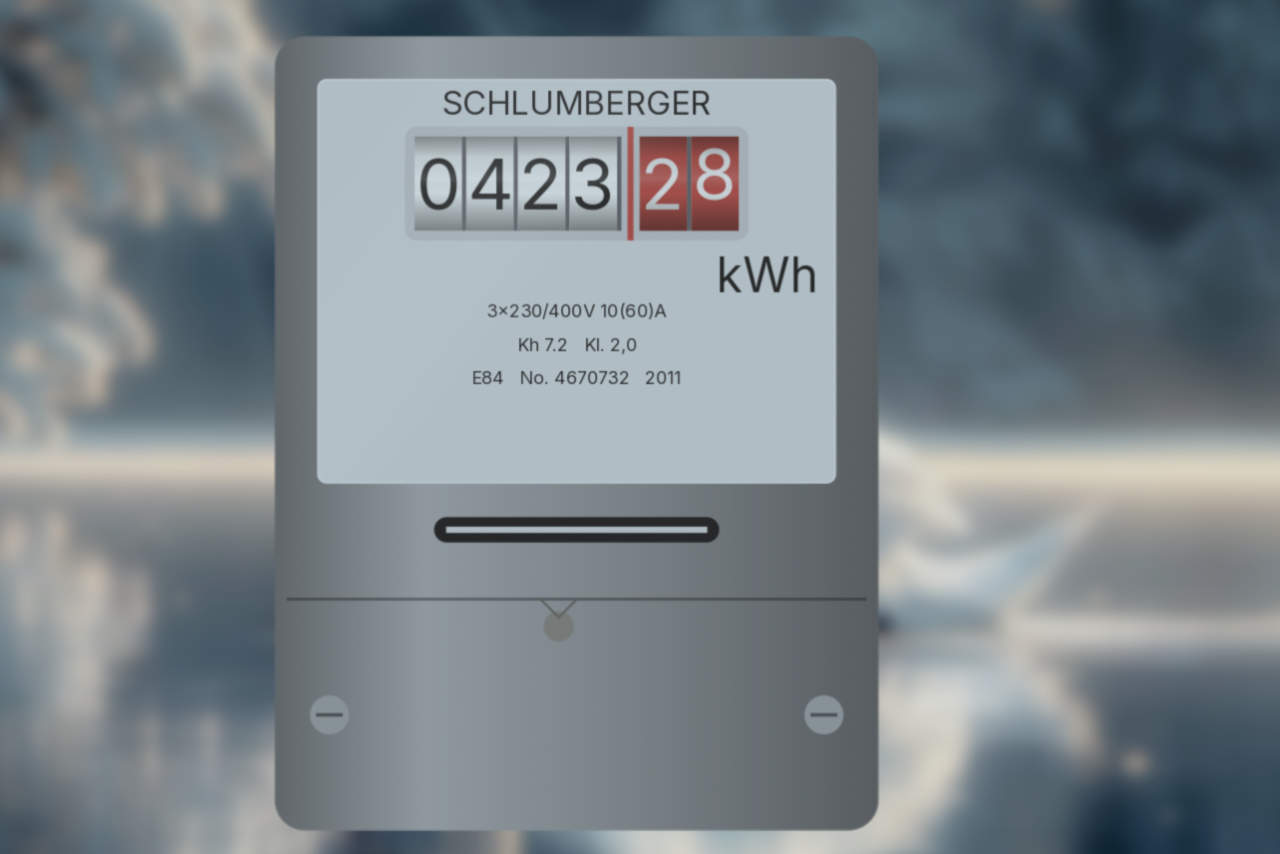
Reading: 423.28 kWh
